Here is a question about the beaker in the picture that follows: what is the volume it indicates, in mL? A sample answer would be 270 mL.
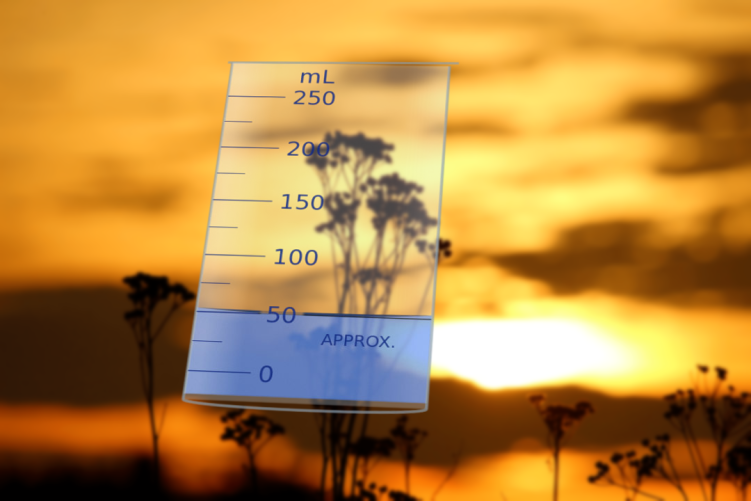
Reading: 50 mL
